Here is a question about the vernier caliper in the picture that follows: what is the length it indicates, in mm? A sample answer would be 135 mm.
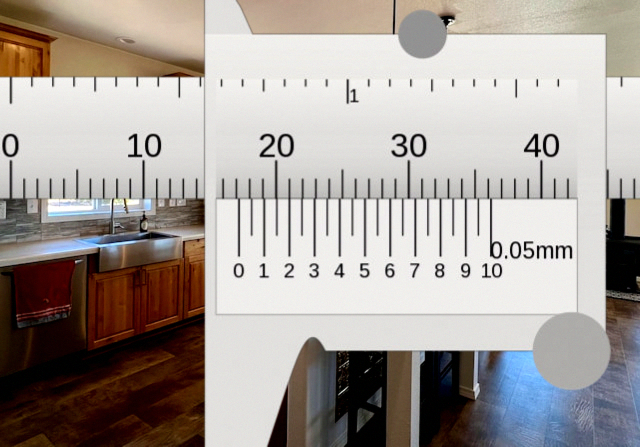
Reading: 17.2 mm
